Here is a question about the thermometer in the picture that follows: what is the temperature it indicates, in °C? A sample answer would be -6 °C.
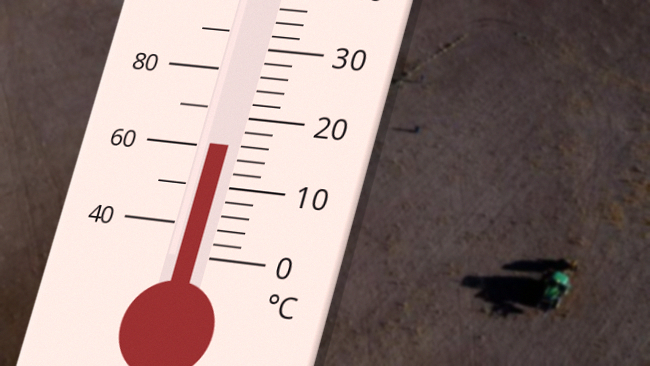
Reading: 16 °C
